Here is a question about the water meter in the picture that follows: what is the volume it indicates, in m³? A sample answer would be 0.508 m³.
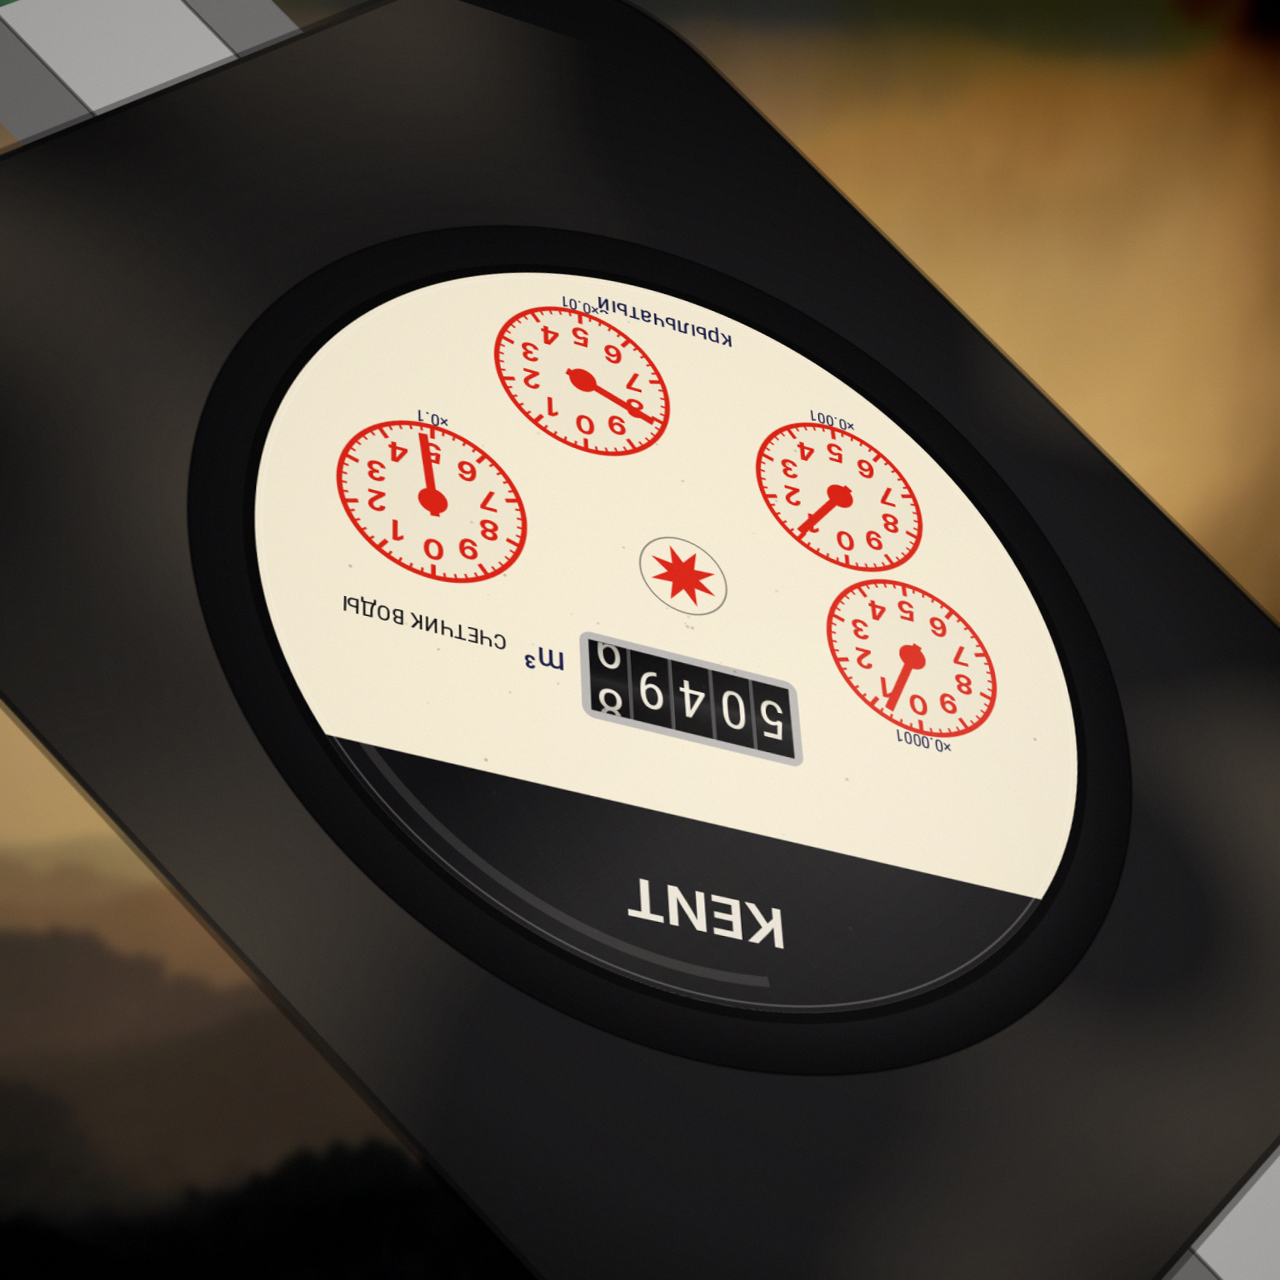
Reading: 50498.4810 m³
